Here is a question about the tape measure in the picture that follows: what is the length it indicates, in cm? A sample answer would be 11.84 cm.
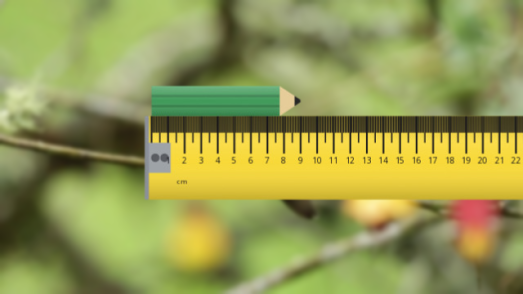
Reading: 9 cm
